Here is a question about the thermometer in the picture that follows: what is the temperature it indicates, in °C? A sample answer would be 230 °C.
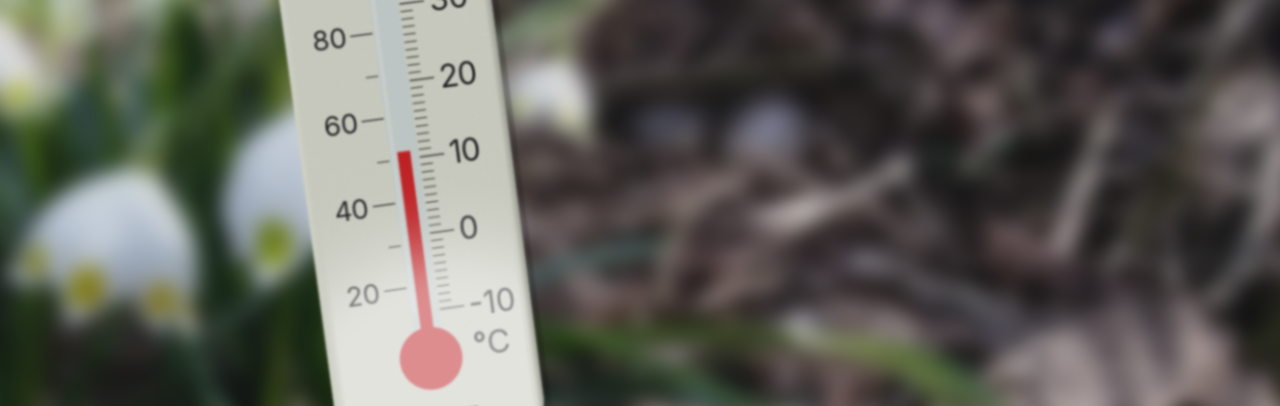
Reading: 11 °C
